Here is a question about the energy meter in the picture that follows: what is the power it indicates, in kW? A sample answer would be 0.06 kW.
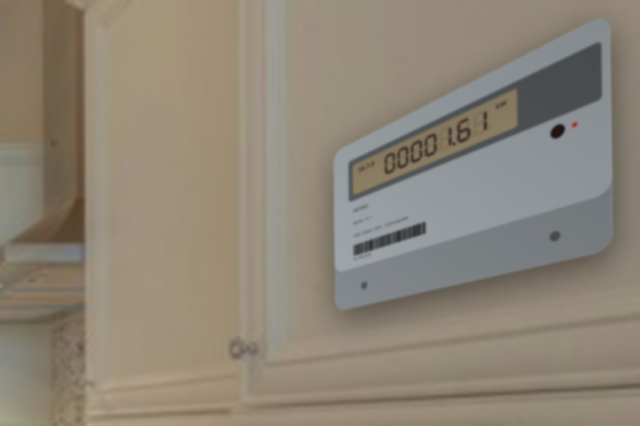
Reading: 1.61 kW
